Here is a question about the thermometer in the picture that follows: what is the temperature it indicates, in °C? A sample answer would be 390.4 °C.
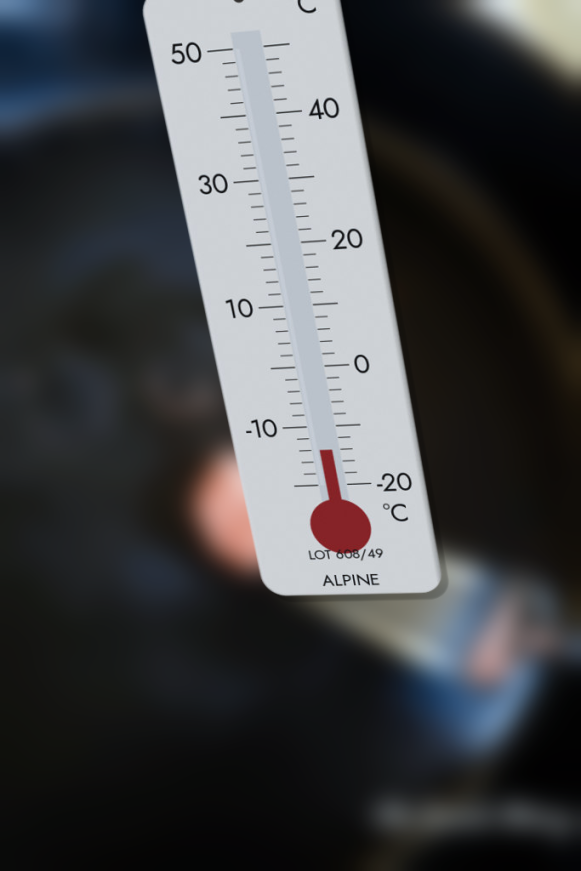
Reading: -14 °C
